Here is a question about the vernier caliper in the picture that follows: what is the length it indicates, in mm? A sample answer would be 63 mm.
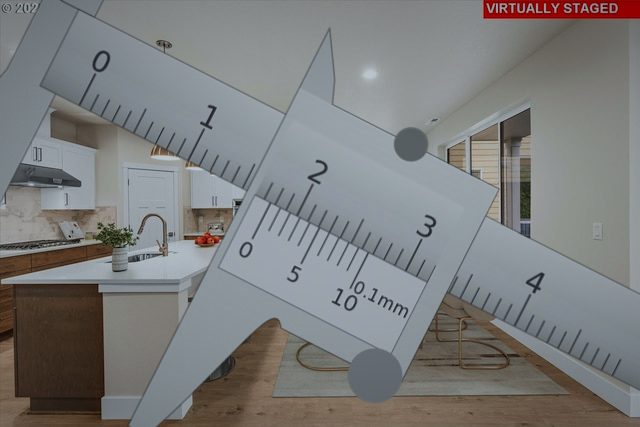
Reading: 17.6 mm
